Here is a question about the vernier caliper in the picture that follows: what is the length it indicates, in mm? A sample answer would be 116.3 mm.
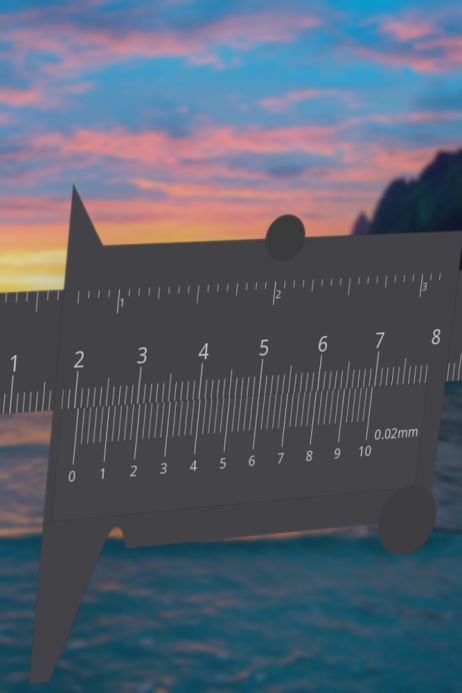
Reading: 20.6 mm
